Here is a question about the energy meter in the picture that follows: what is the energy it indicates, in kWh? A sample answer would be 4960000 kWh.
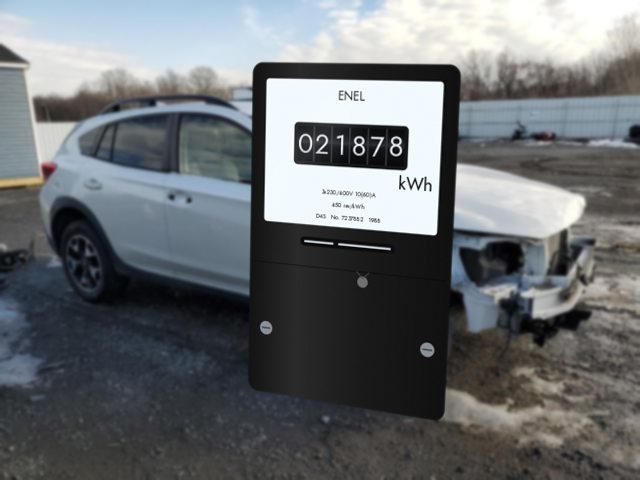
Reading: 21878 kWh
